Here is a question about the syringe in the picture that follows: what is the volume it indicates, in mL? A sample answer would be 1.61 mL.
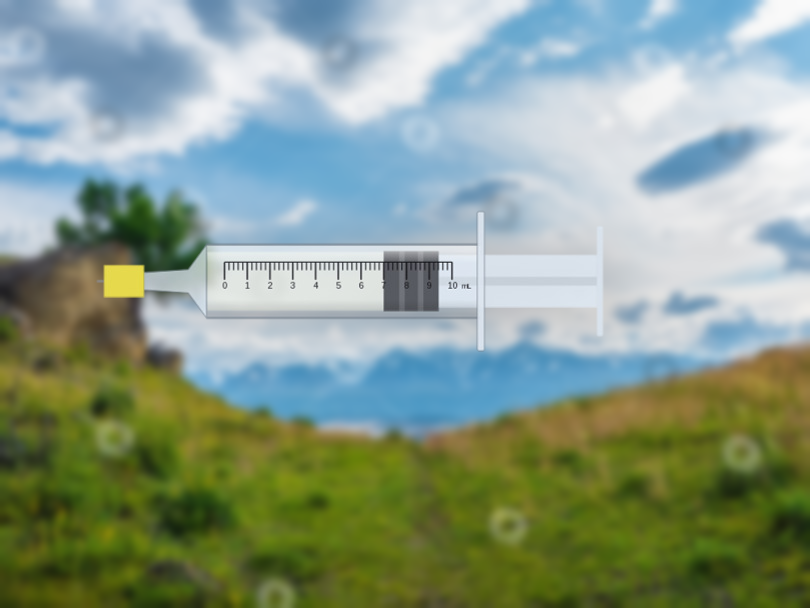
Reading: 7 mL
